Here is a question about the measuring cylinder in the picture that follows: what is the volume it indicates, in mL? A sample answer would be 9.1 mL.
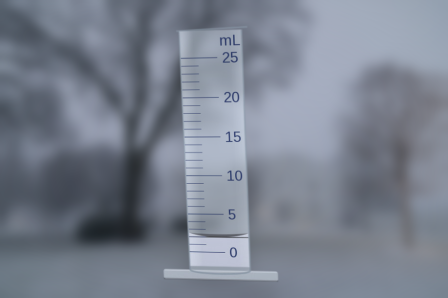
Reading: 2 mL
